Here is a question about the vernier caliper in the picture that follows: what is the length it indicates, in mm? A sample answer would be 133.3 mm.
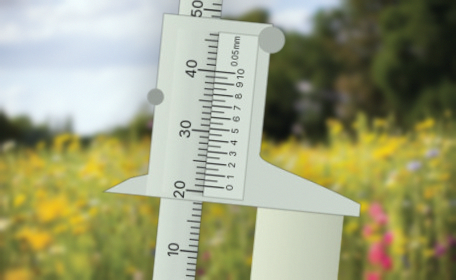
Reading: 21.0 mm
